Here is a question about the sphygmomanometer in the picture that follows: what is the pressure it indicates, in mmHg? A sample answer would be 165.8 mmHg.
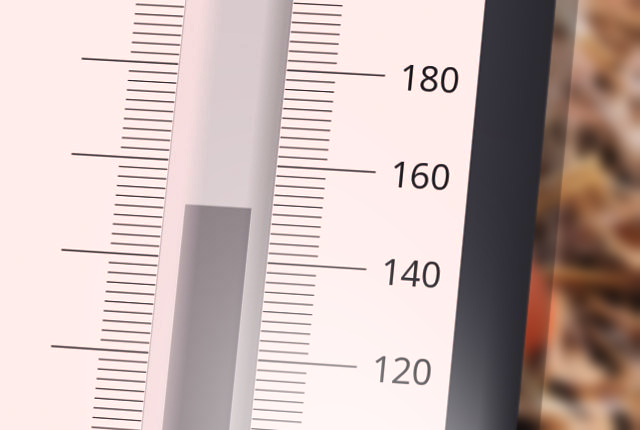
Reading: 151 mmHg
